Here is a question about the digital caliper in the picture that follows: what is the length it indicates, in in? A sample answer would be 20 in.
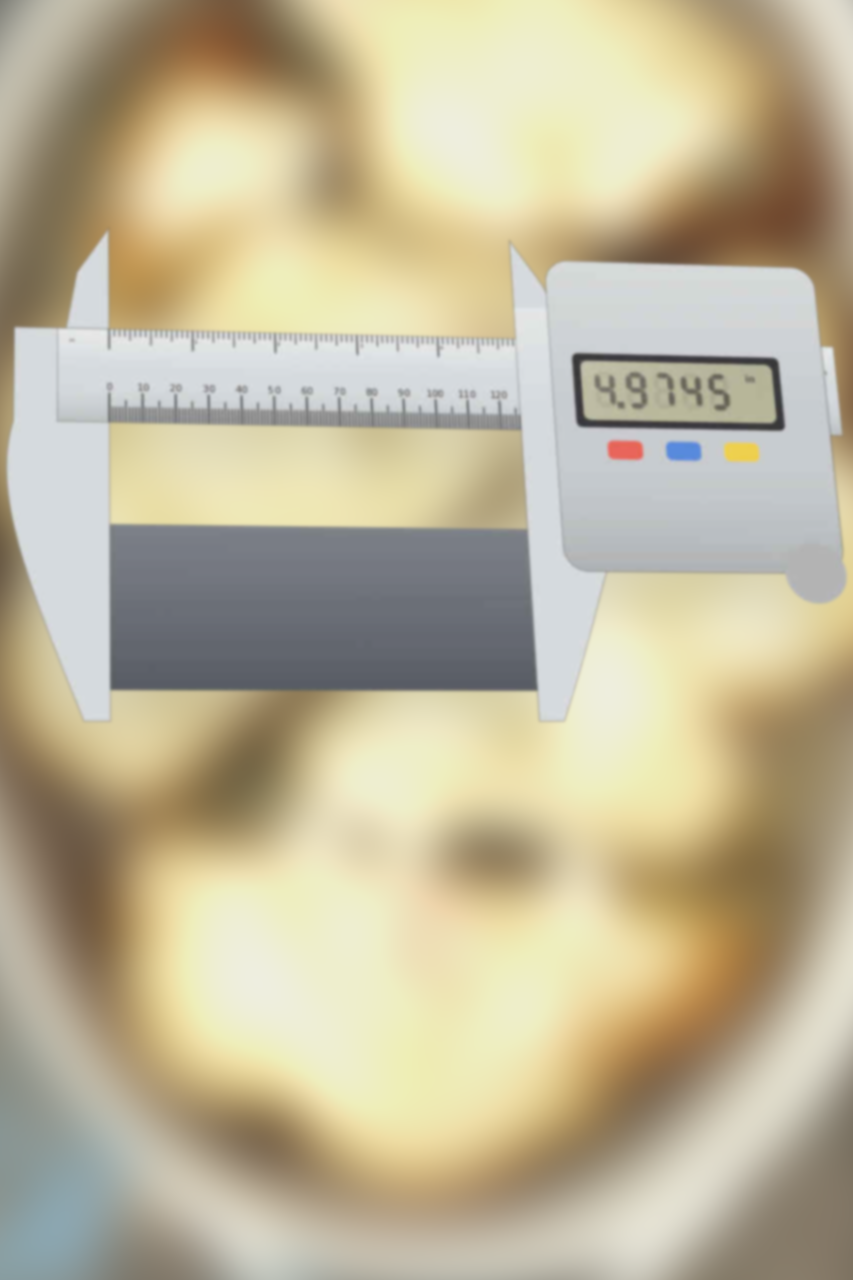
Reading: 4.9745 in
